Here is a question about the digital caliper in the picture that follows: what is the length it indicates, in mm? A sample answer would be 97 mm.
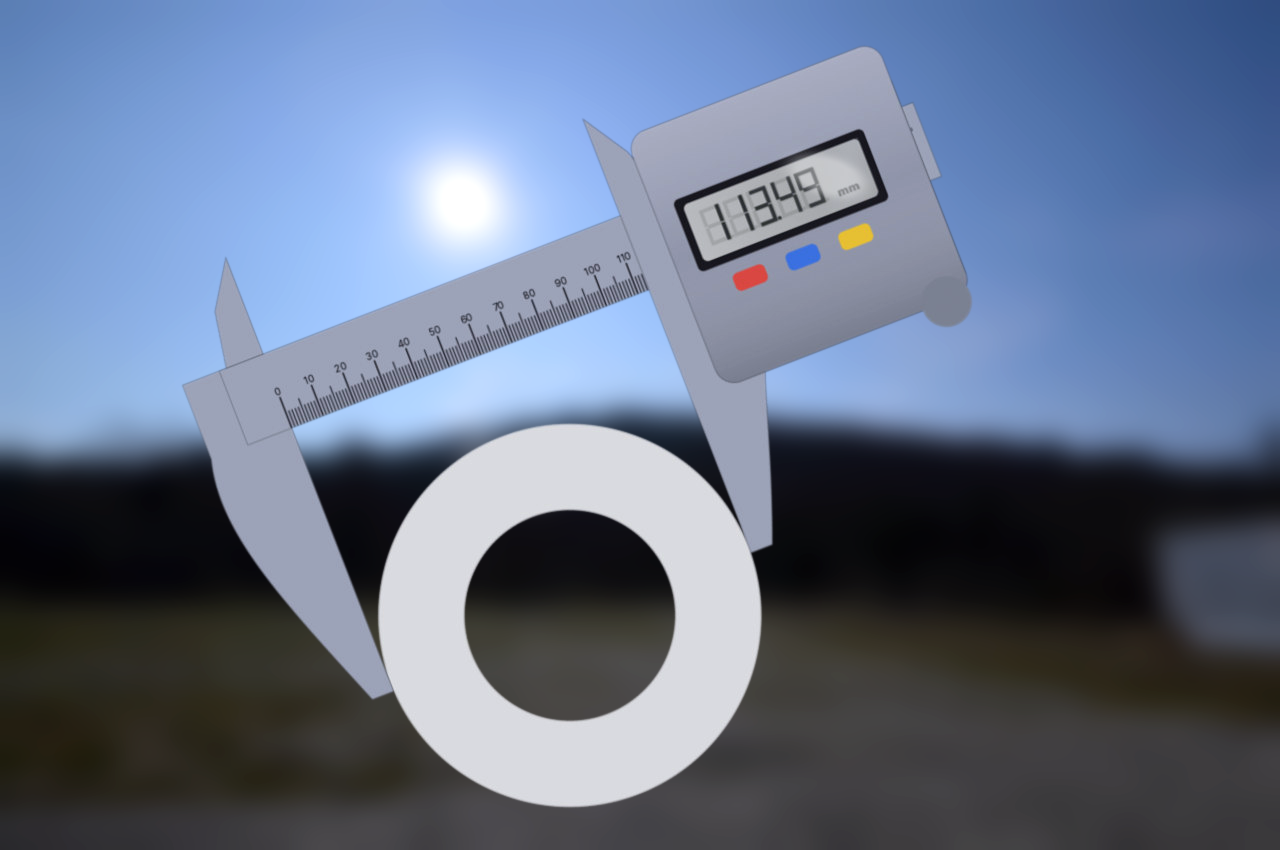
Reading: 113.49 mm
